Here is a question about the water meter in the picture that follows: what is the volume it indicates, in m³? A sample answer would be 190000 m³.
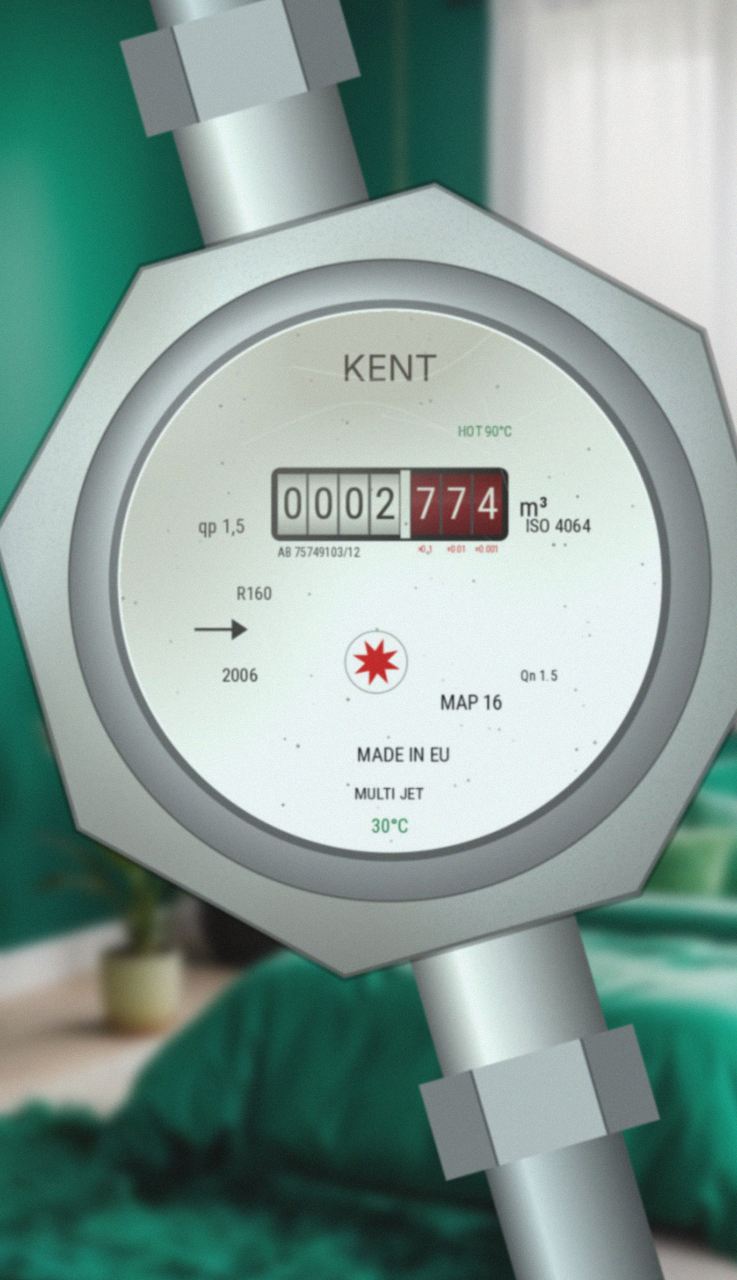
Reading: 2.774 m³
